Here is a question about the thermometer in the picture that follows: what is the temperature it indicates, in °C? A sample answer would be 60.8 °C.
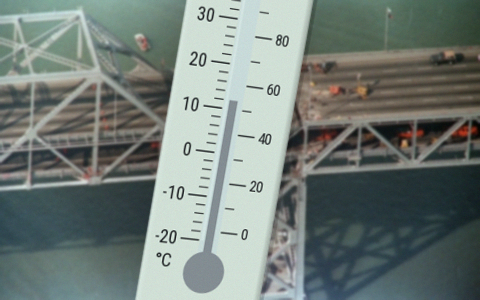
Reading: 12 °C
